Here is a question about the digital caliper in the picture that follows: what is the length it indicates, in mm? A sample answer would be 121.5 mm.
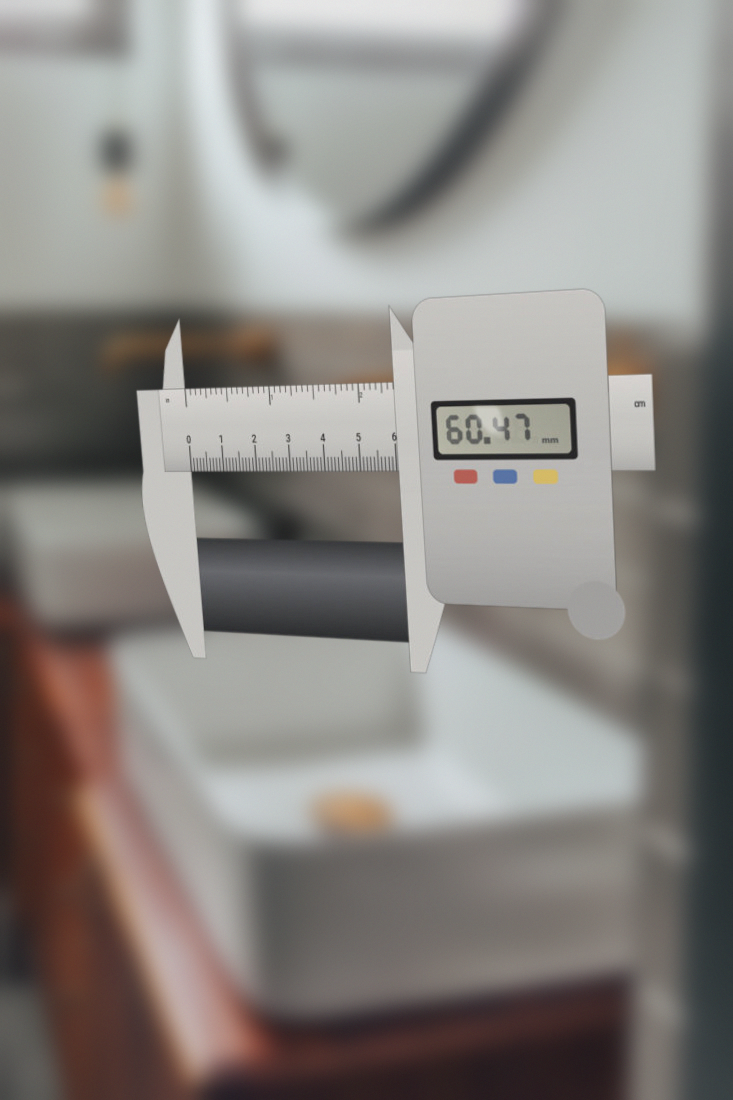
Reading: 60.47 mm
